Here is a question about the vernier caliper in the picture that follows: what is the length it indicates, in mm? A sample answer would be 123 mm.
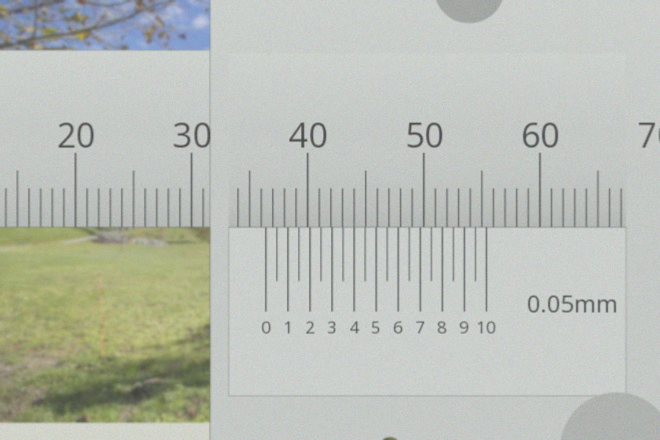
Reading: 36.4 mm
